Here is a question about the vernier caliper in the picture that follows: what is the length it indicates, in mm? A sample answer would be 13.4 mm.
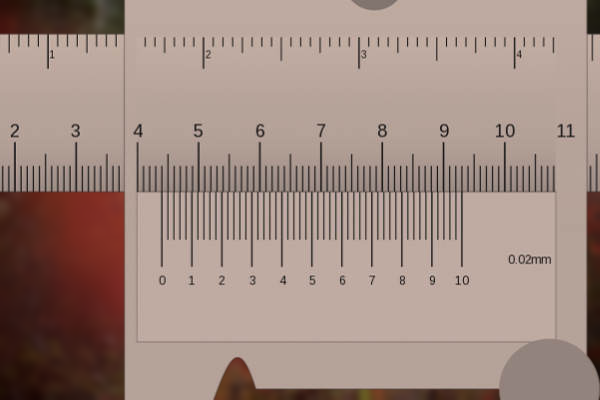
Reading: 44.0 mm
